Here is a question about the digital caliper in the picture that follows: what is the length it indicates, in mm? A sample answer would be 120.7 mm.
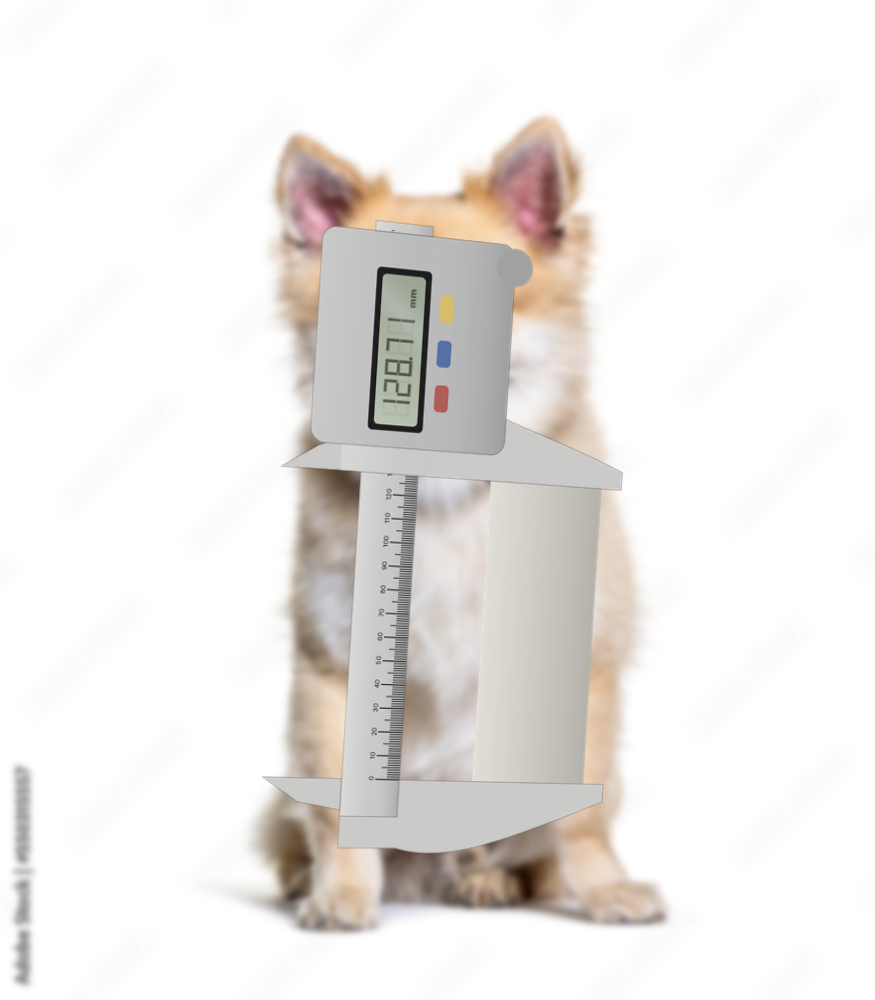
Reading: 128.71 mm
